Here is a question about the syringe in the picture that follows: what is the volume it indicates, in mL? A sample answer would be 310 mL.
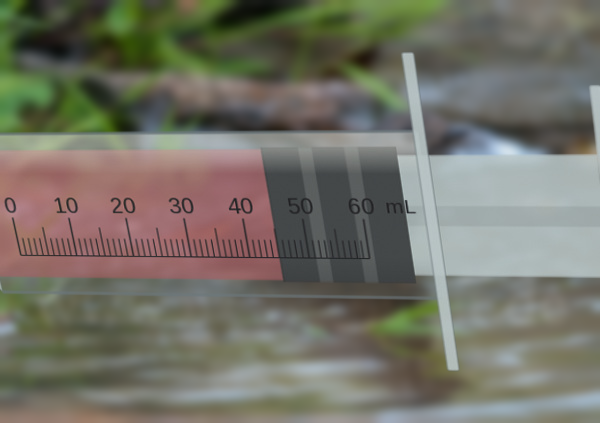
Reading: 45 mL
